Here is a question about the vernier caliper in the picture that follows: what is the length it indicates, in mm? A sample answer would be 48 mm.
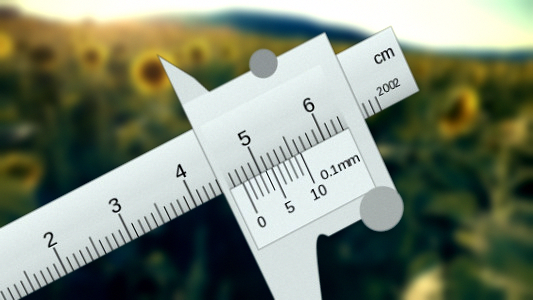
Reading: 47.2 mm
